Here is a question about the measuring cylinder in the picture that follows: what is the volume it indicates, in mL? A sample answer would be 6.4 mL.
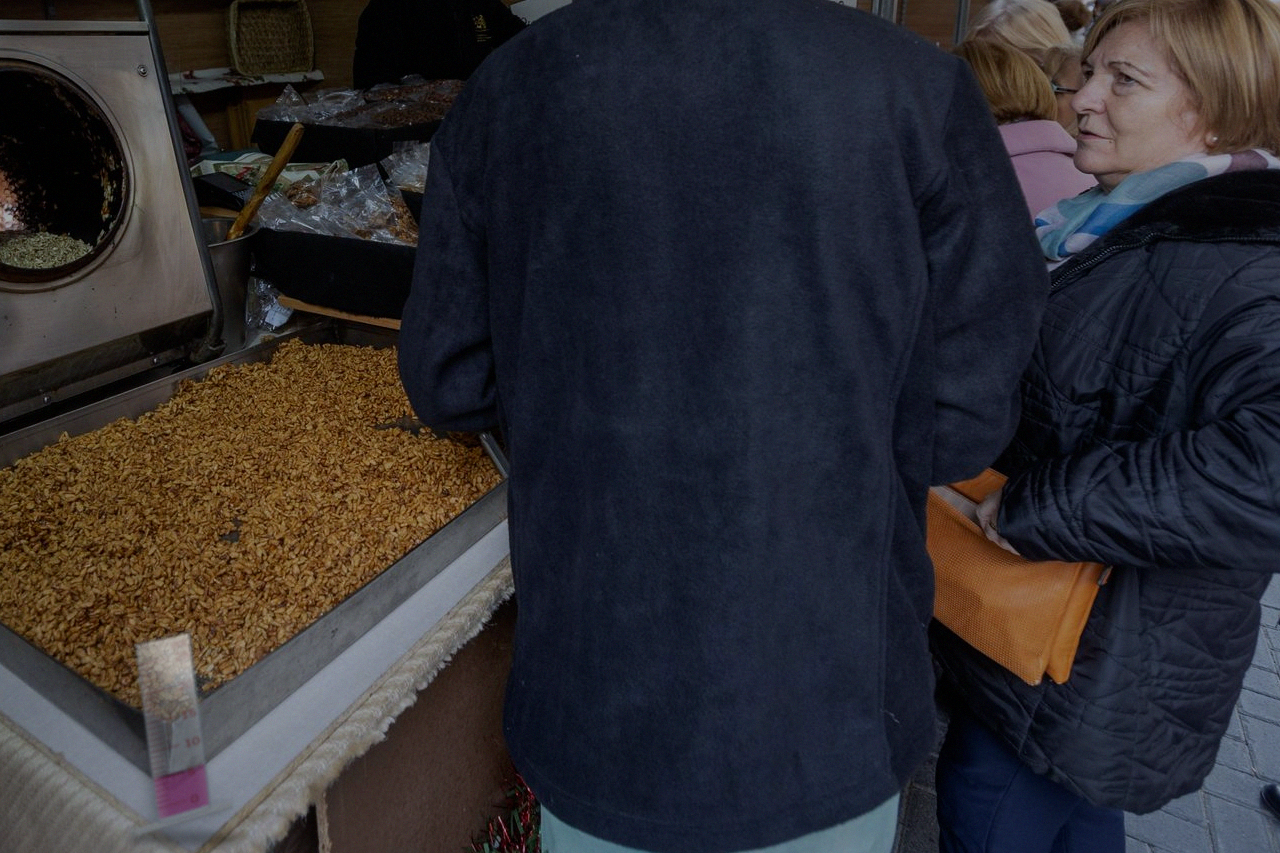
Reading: 5 mL
